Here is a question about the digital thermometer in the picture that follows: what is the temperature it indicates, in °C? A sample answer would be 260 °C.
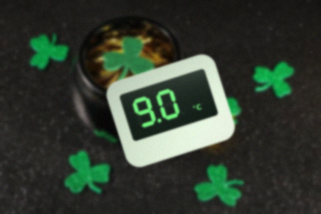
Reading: 9.0 °C
